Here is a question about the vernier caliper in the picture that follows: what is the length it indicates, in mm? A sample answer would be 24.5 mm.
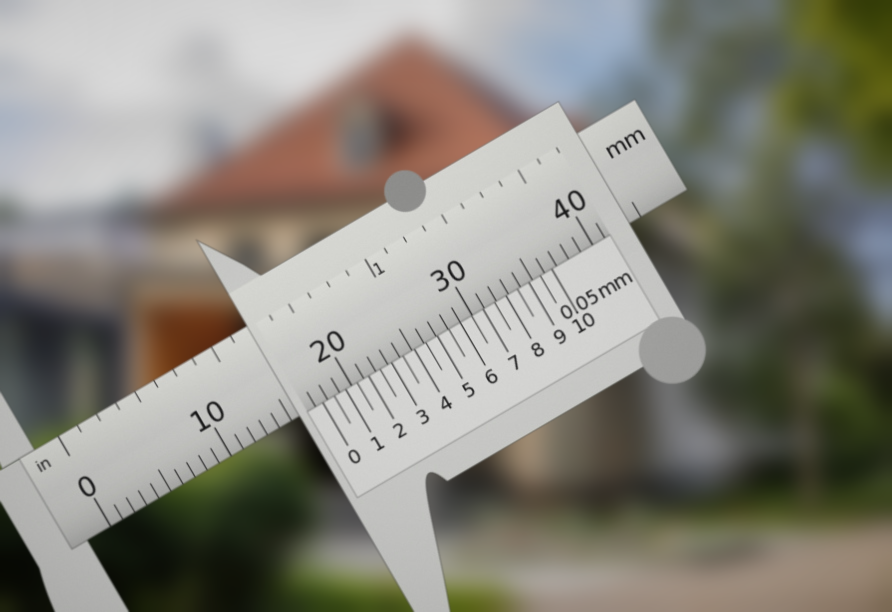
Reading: 17.6 mm
